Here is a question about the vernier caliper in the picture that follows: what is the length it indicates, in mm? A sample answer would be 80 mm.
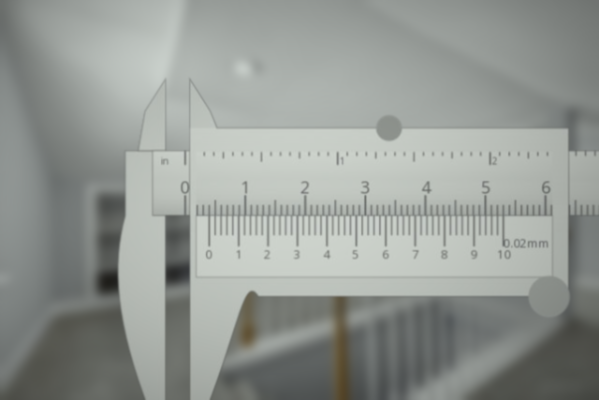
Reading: 4.0 mm
